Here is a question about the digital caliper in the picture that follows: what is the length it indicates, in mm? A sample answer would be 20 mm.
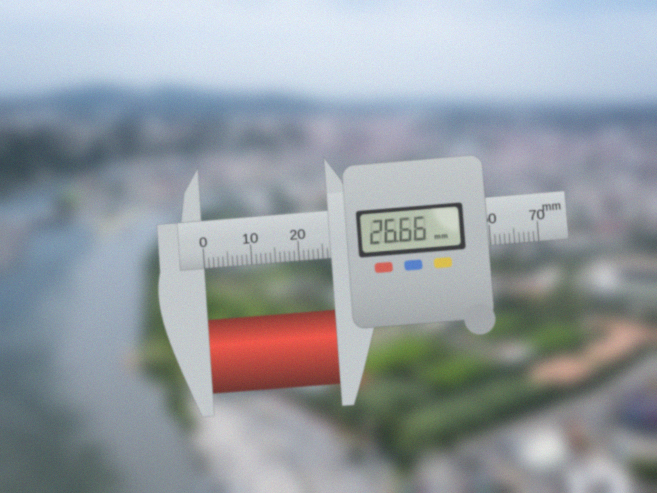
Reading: 26.66 mm
